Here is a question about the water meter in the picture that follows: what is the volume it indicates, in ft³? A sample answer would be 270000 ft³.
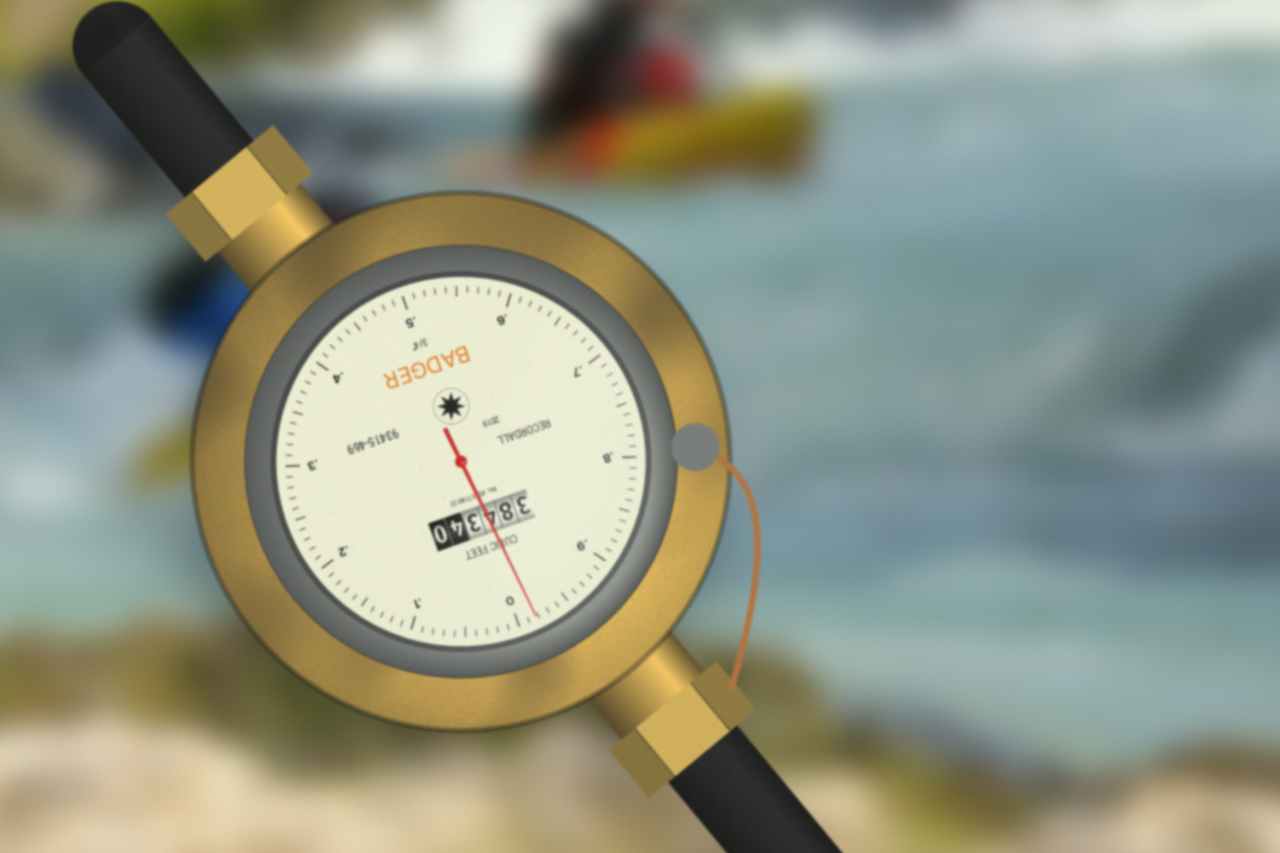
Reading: 384339.98 ft³
